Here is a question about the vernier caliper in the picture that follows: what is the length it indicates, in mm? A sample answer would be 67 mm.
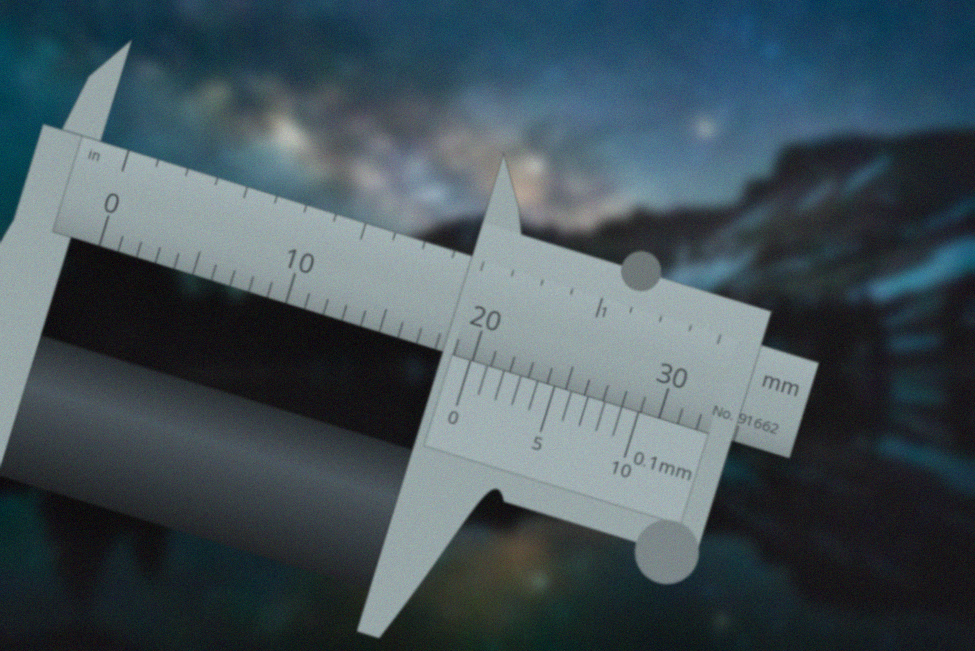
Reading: 19.9 mm
